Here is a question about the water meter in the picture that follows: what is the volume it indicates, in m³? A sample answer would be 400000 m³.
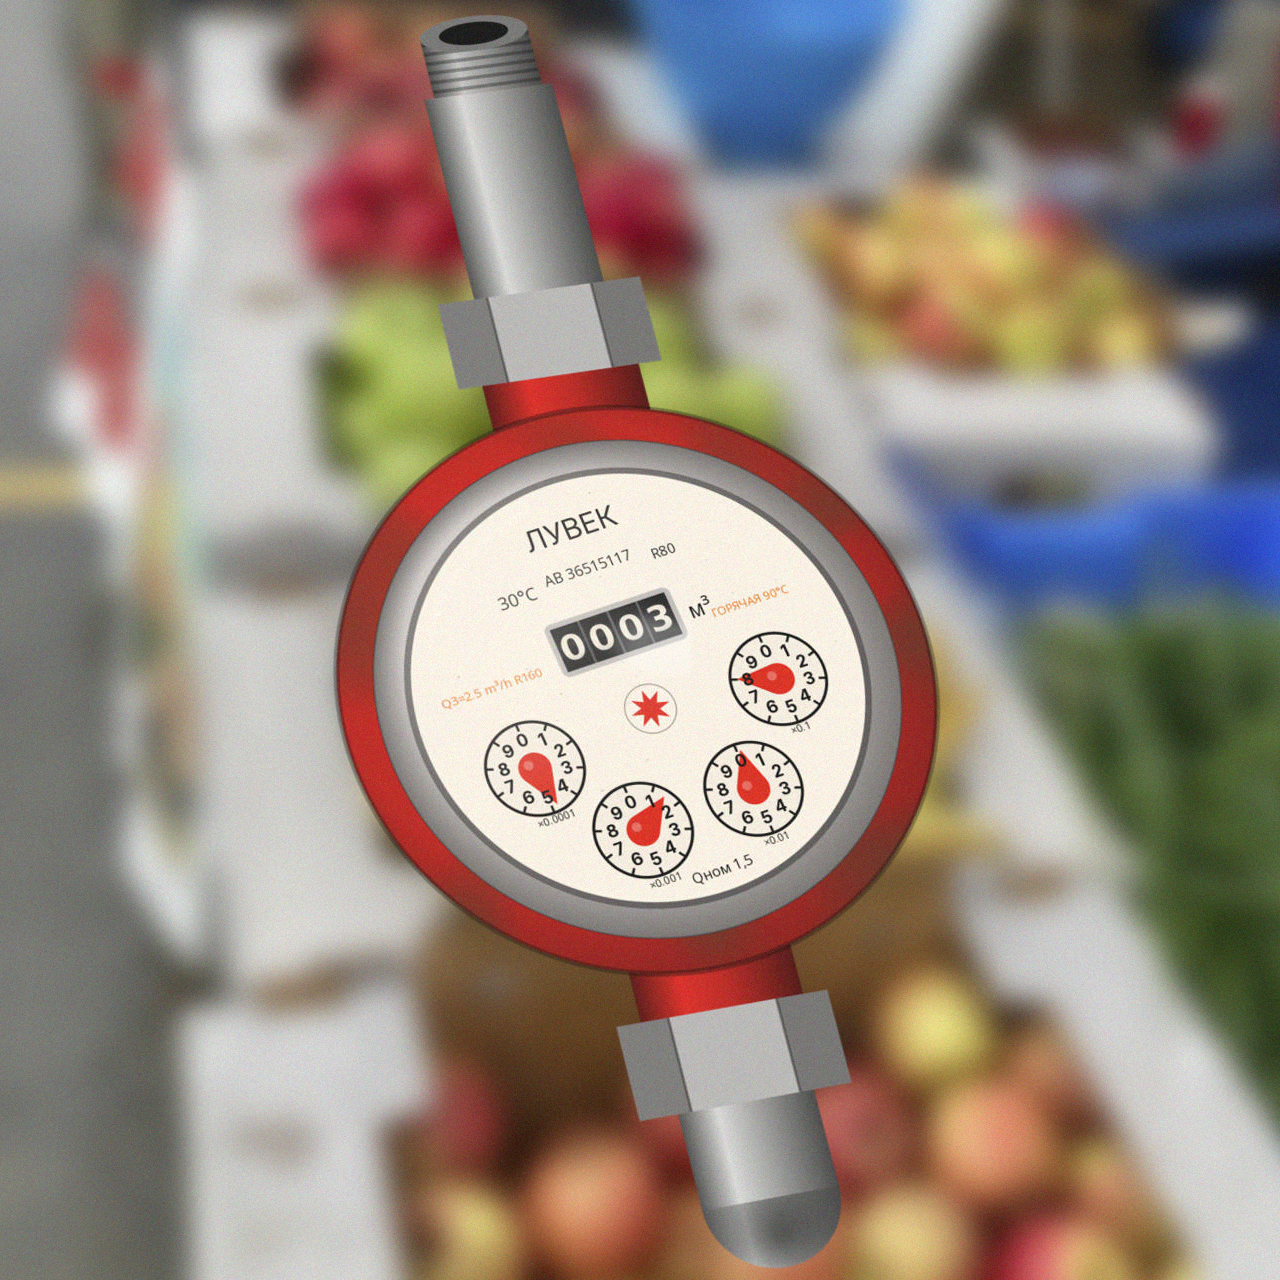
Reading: 3.8014 m³
